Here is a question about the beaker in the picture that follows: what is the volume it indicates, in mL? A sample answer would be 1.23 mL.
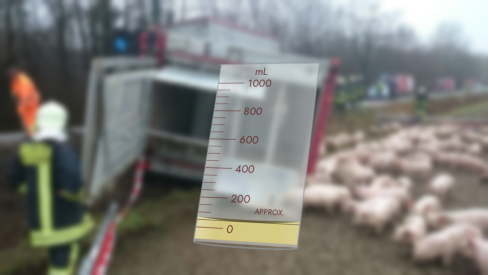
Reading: 50 mL
